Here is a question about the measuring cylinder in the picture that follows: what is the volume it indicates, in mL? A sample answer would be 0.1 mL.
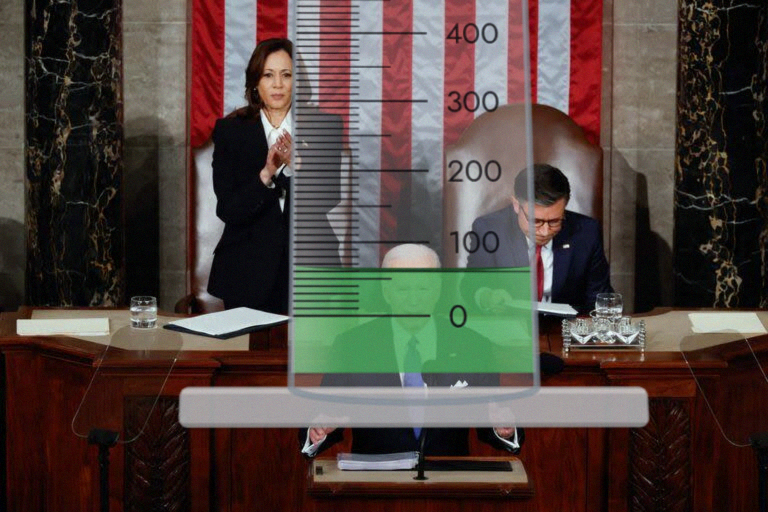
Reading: 60 mL
